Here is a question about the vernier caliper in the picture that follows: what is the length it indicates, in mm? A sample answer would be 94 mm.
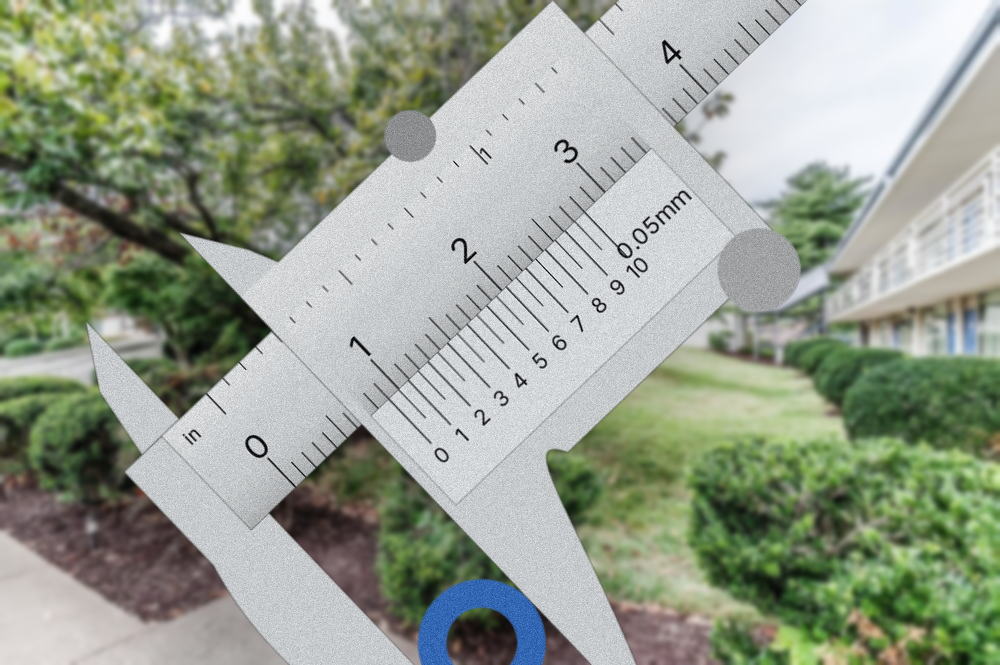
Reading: 9.0 mm
